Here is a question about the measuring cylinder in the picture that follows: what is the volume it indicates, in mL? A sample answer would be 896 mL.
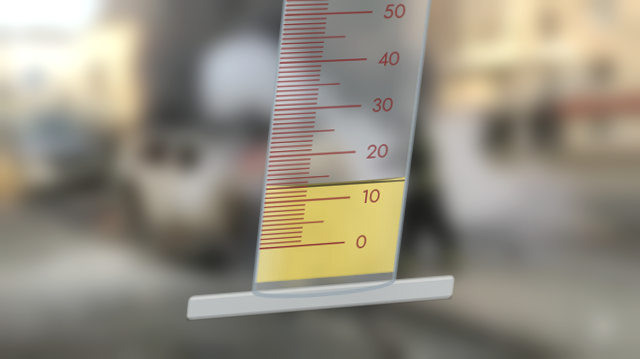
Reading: 13 mL
